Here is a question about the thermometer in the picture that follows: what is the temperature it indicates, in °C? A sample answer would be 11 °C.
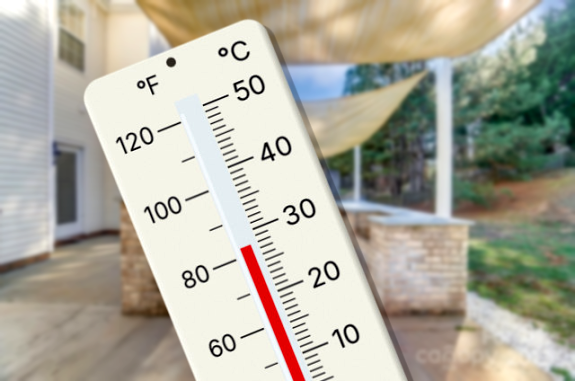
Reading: 28 °C
